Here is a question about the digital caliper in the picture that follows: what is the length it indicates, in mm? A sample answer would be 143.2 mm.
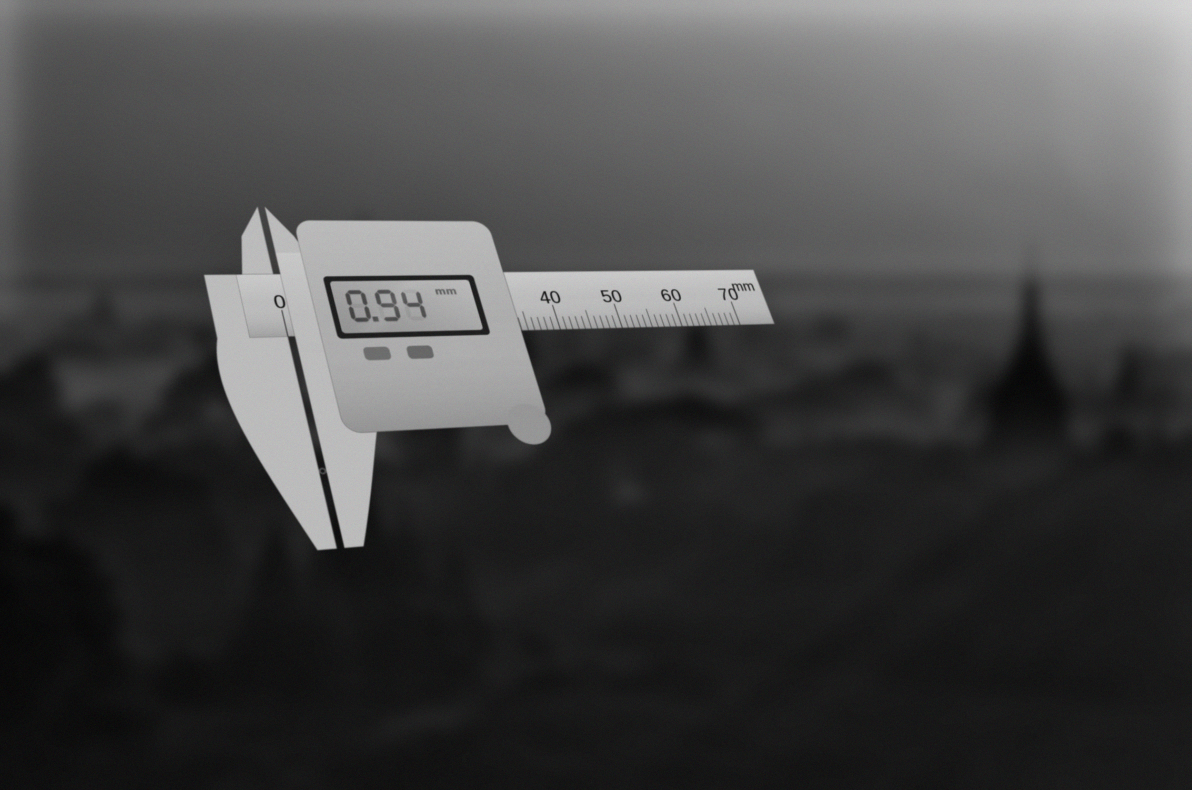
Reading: 0.94 mm
